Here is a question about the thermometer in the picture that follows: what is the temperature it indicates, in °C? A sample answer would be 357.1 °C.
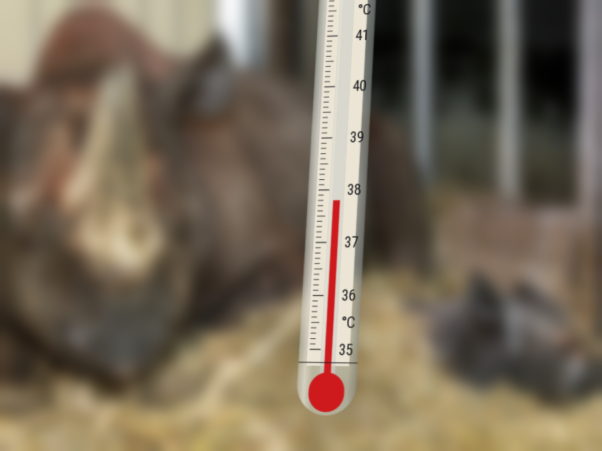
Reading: 37.8 °C
